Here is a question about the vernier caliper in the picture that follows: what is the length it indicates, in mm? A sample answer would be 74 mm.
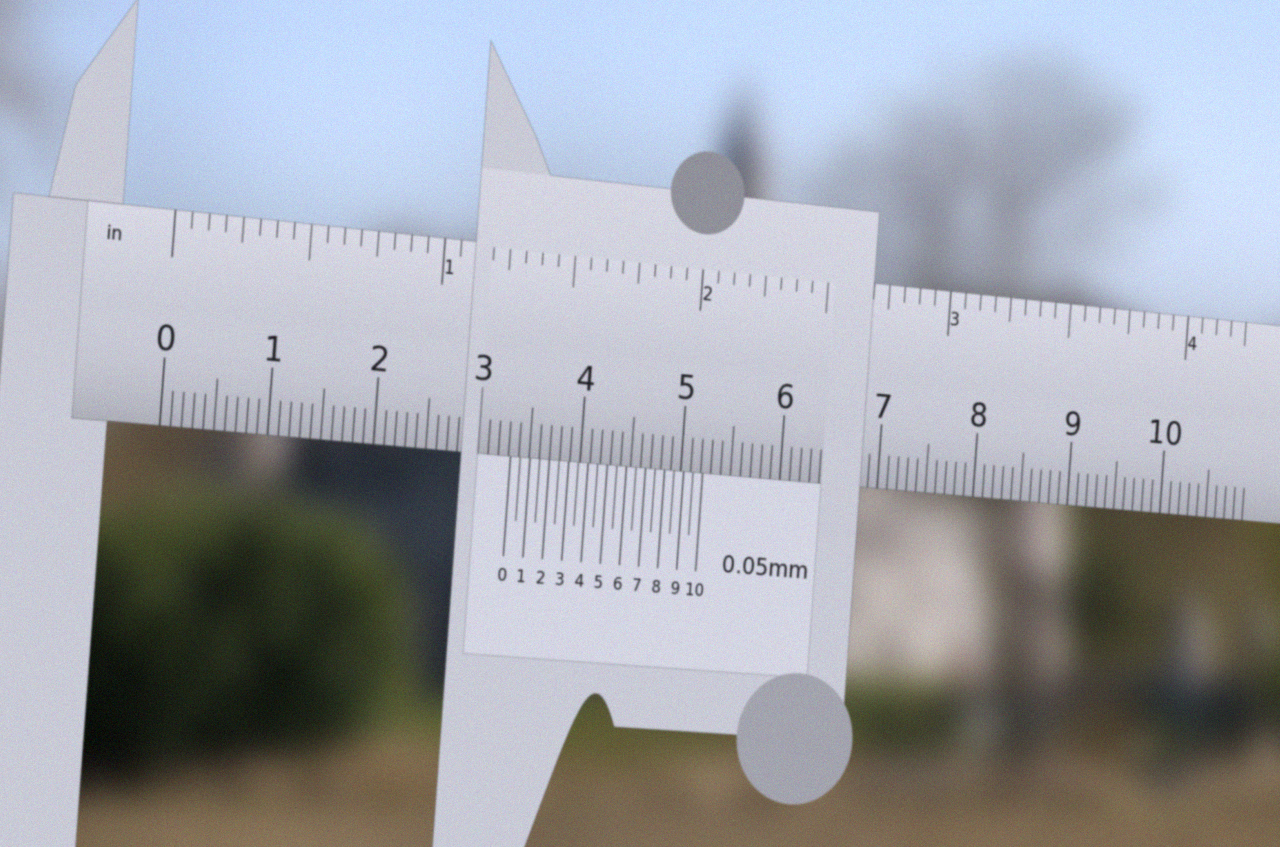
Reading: 33.2 mm
